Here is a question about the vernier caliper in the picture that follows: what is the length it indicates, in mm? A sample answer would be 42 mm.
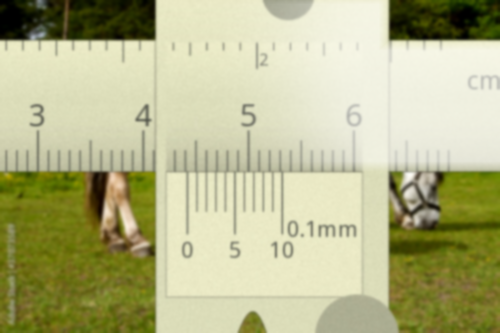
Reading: 44.2 mm
